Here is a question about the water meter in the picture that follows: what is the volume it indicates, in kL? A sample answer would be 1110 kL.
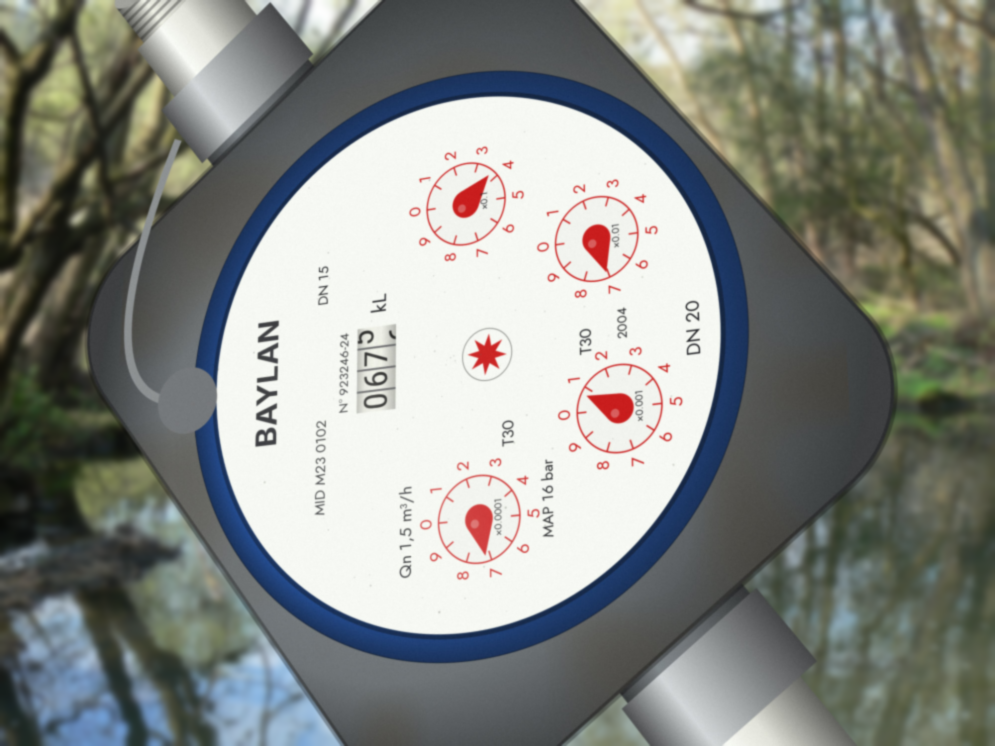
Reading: 675.3707 kL
